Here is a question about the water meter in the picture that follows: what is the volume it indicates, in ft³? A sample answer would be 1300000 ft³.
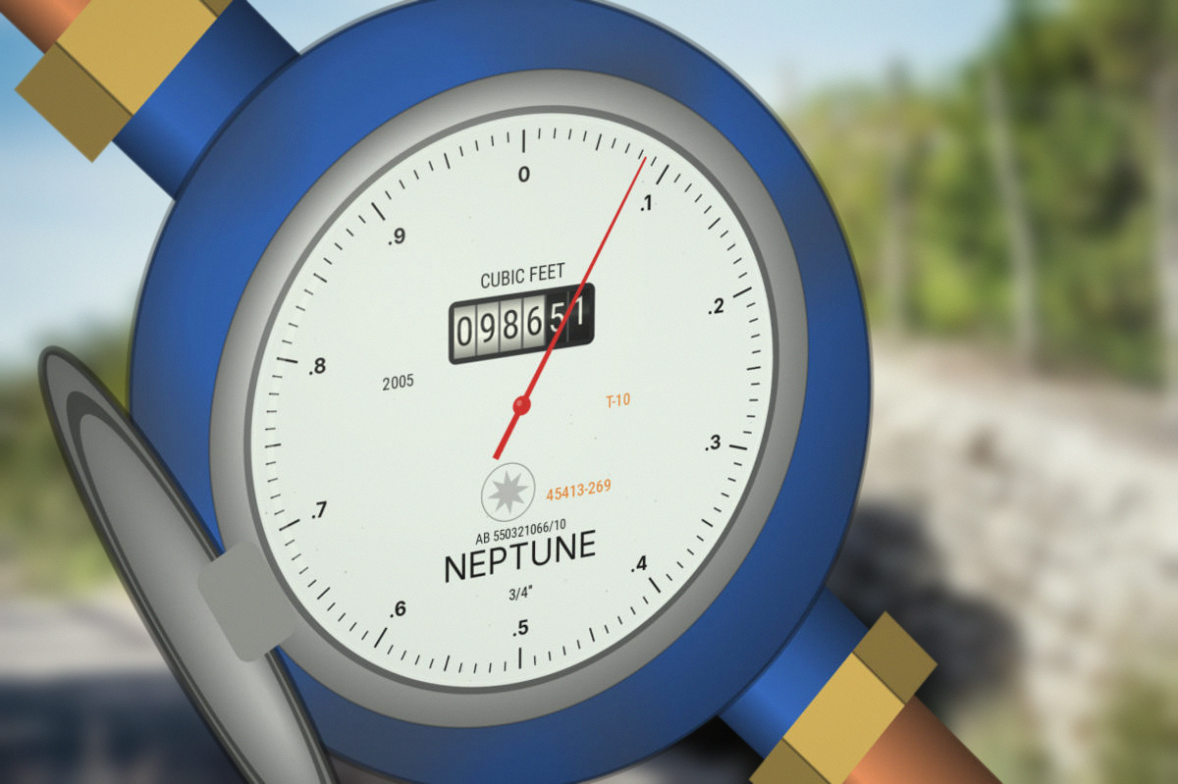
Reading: 98651.08 ft³
